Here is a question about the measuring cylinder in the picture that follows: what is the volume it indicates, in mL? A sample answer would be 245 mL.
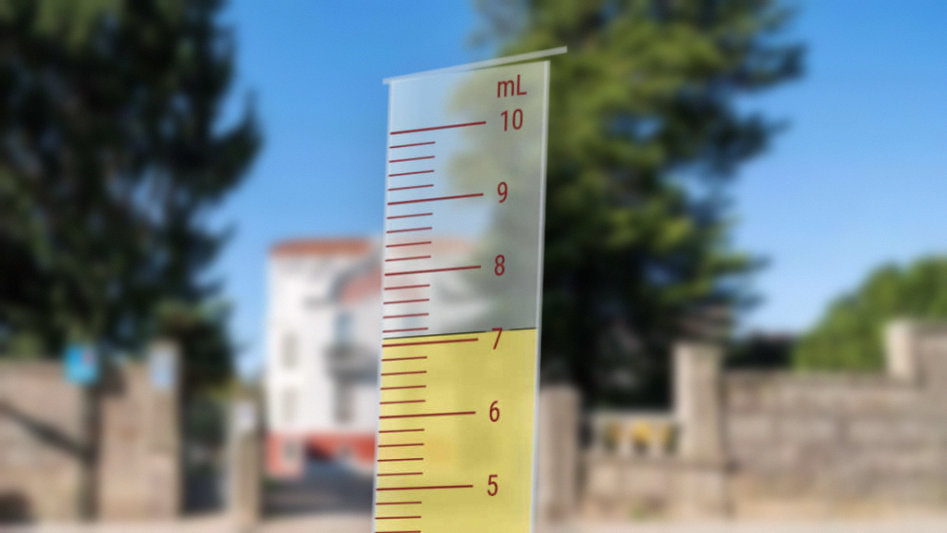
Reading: 7.1 mL
